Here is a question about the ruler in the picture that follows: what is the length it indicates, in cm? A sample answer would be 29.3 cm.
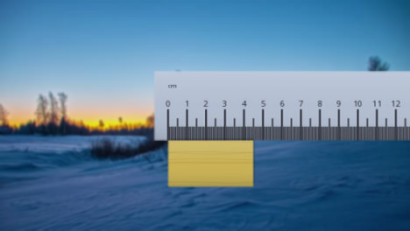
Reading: 4.5 cm
